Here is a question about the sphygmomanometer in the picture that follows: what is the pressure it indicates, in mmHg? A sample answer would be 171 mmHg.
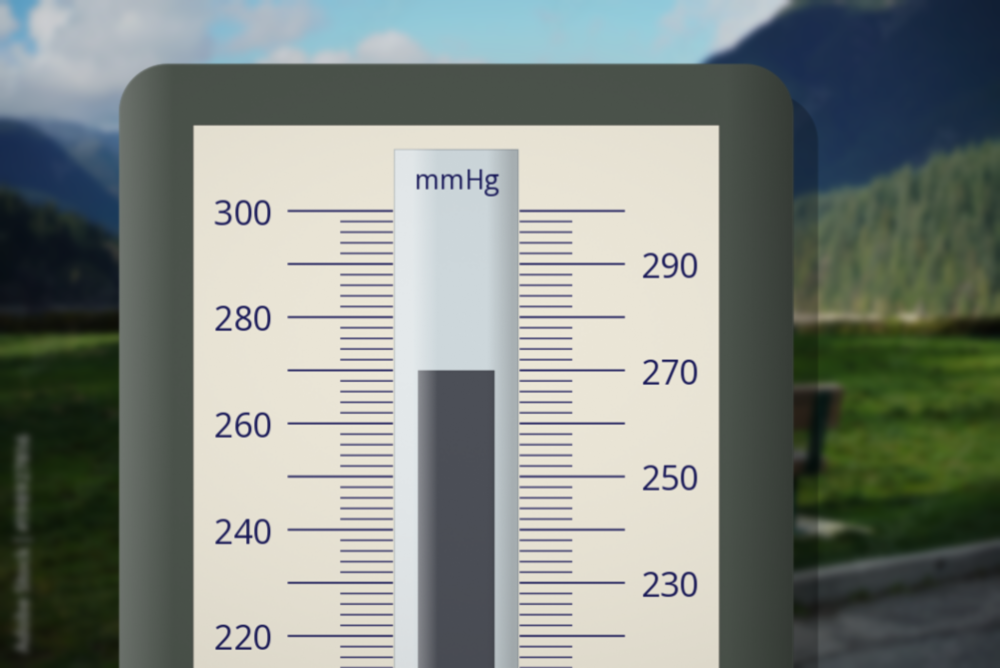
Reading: 270 mmHg
